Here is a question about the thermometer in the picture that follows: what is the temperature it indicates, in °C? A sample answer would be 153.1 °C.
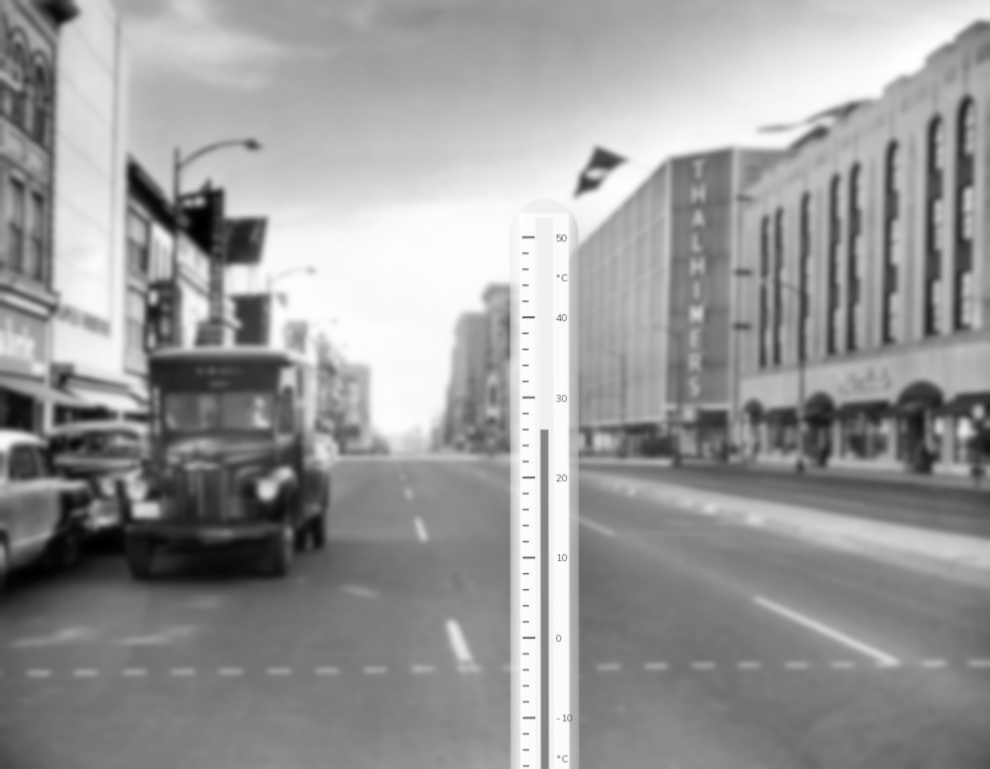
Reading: 26 °C
